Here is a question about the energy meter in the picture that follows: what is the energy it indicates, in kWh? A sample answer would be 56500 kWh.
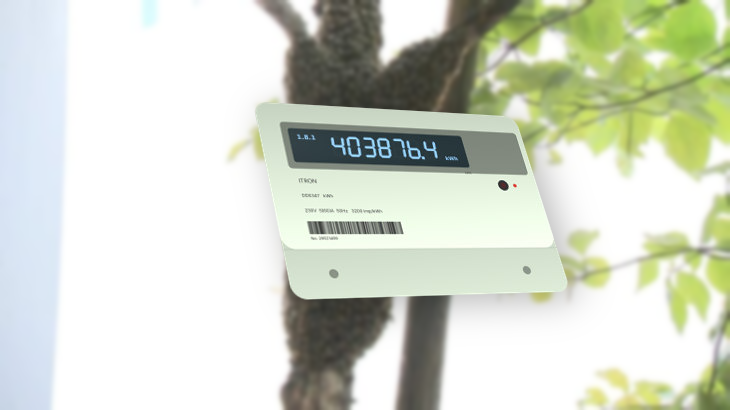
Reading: 403876.4 kWh
